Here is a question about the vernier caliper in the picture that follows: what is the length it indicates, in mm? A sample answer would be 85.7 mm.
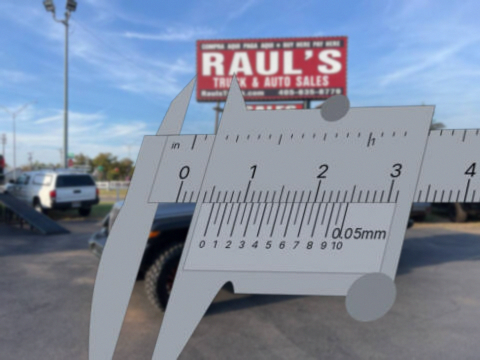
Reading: 5.6 mm
